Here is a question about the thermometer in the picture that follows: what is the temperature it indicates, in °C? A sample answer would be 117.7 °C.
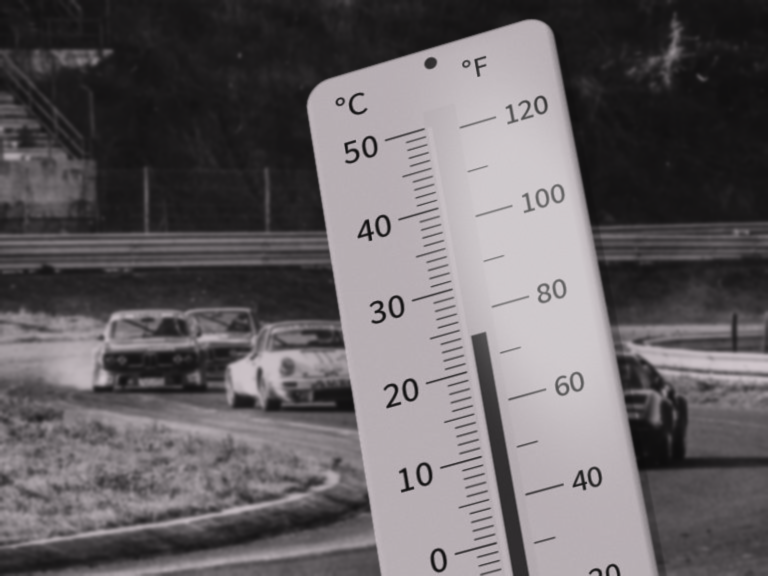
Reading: 24 °C
